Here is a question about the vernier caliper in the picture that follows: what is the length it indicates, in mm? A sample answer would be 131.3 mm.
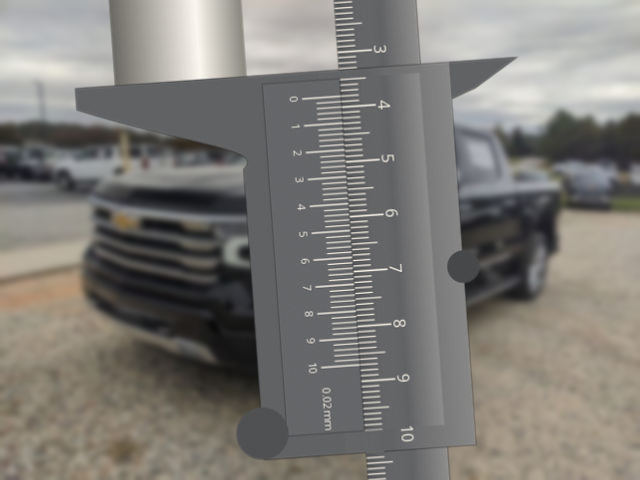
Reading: 38.0 mm
